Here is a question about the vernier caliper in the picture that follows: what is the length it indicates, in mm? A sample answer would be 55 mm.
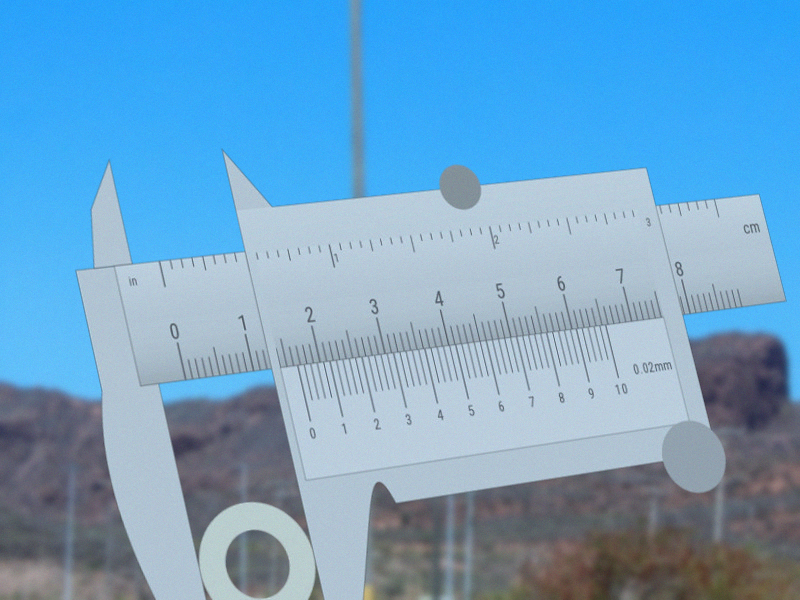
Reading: 16.6 mm
